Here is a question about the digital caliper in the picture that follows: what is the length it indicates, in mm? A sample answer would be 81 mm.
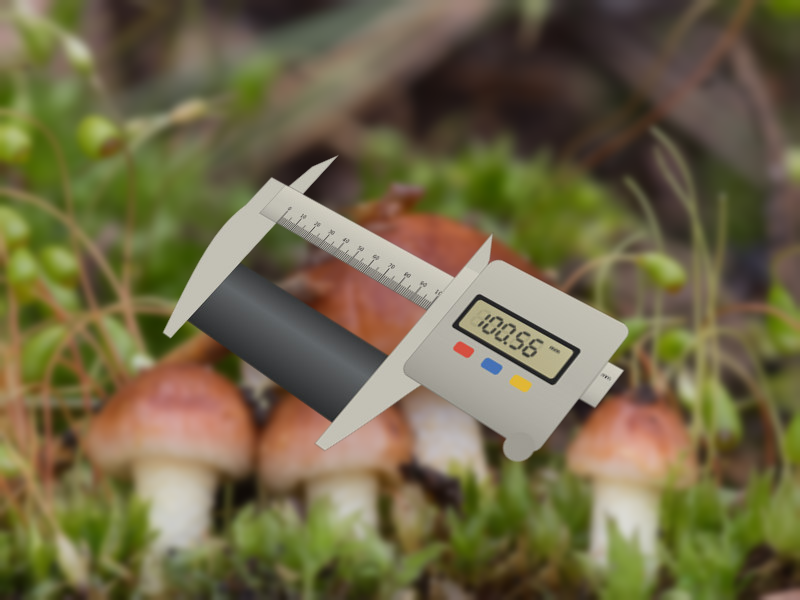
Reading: 100.56 mm
